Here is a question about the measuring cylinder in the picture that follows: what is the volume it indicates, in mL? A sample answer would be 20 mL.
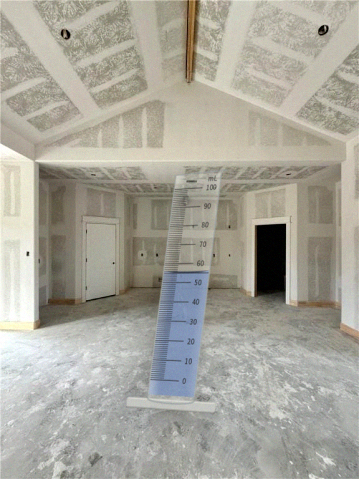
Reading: 55 mL
